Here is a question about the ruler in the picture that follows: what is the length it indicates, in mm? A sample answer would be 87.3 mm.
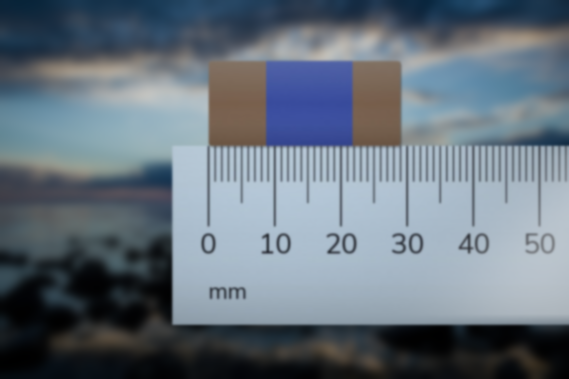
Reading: 29 mm
